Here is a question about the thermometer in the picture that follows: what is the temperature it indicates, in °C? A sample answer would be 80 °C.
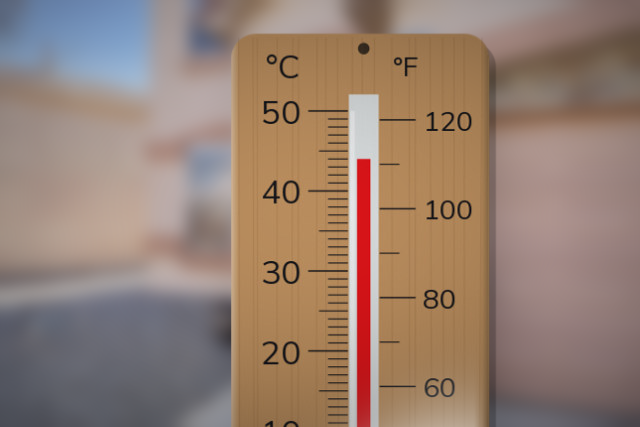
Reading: 44 °C
